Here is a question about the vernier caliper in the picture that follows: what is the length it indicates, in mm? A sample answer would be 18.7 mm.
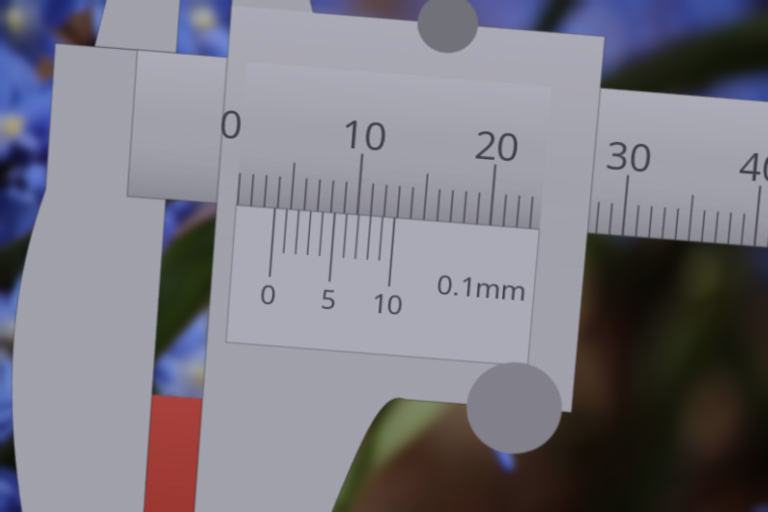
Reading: 3.8 mm
